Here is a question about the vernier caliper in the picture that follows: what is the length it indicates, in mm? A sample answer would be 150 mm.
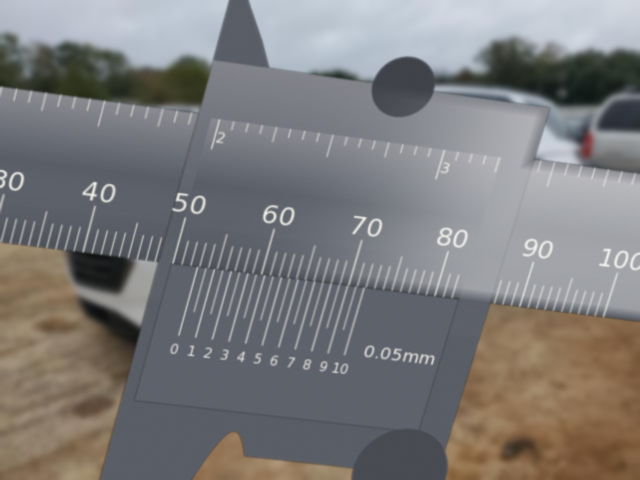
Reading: 52.8 mm
